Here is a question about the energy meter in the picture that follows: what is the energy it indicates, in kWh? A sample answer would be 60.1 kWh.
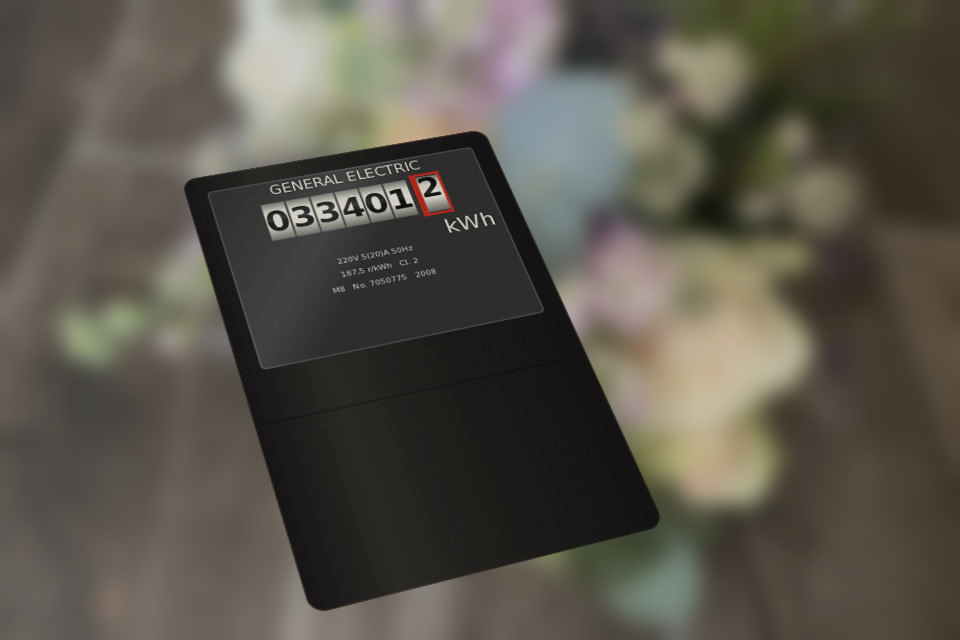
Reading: 33401.2 kWh
